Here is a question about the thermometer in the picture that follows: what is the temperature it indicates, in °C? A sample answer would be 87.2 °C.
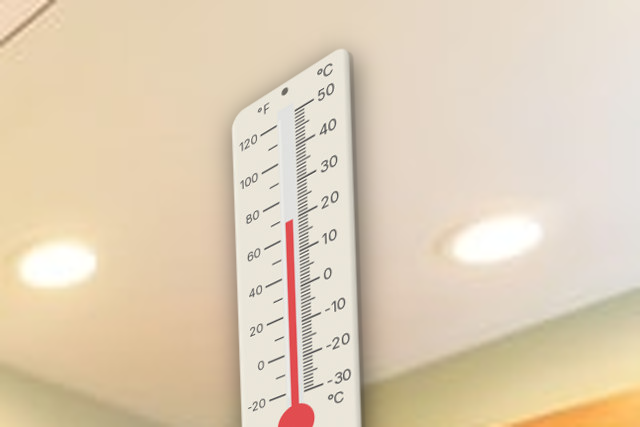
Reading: 20 °C
